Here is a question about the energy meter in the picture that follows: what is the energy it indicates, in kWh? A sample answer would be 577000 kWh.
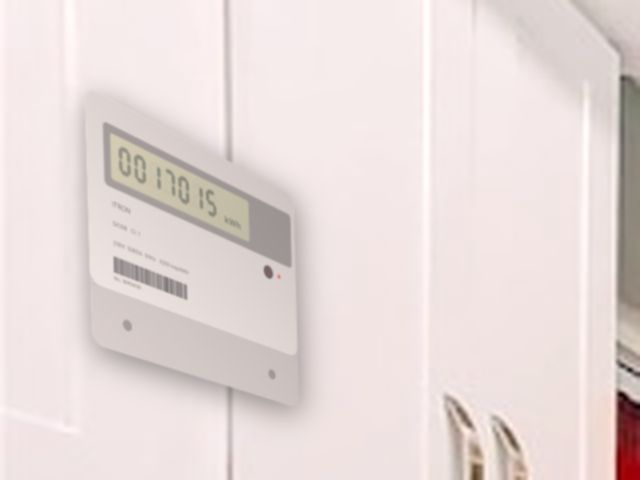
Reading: 17015 kWh
